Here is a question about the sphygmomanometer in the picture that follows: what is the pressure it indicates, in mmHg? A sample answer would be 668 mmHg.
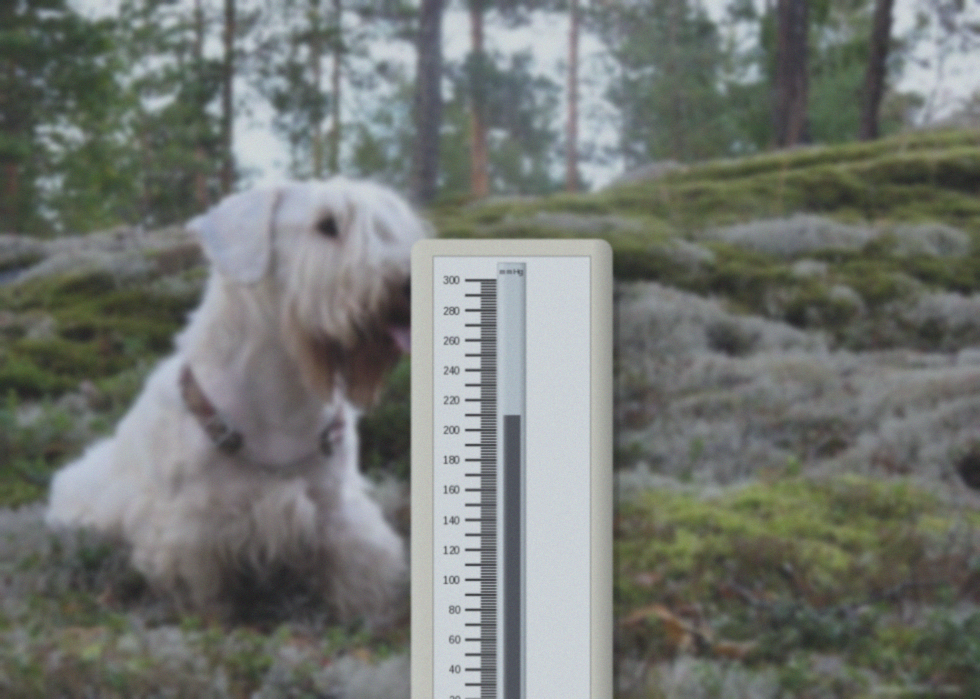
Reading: 210 mmHg
